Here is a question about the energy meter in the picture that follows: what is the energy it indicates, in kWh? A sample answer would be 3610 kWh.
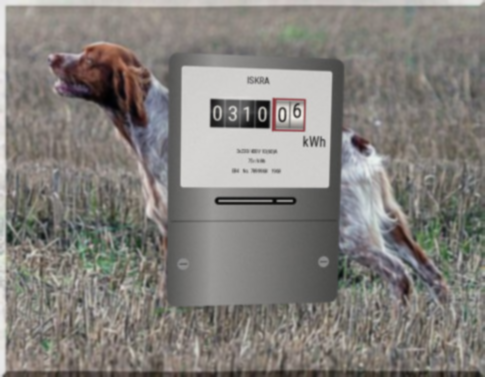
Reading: 310.06 kWh
